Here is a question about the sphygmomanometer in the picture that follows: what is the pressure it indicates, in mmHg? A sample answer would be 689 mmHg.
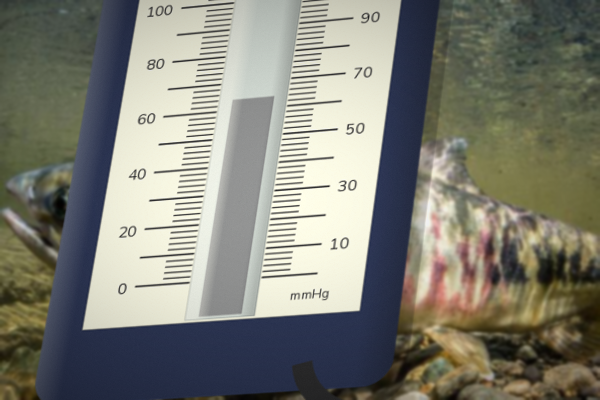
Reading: 64 mmHg
